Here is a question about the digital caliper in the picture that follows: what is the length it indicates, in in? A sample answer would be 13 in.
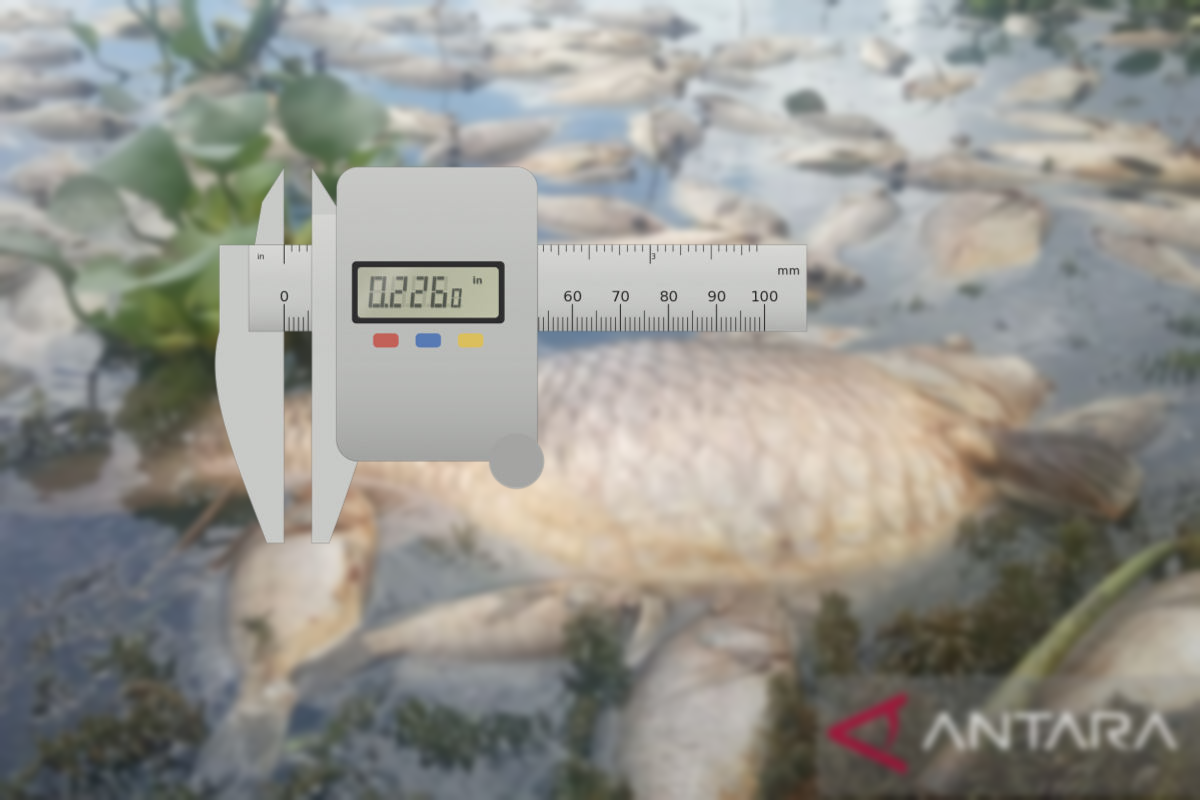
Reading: 0.2260 in
